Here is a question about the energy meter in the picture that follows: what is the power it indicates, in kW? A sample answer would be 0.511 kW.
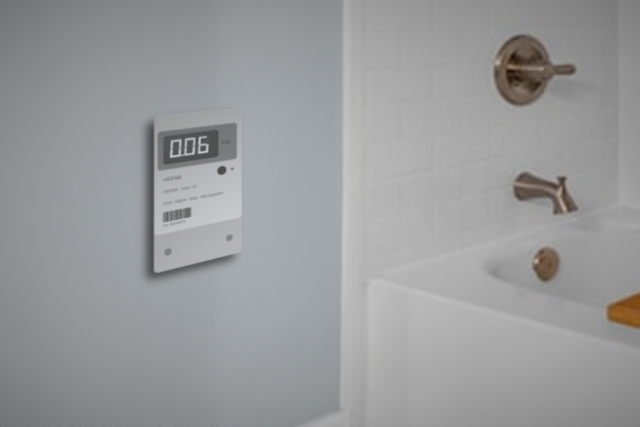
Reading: 0.06 kW
